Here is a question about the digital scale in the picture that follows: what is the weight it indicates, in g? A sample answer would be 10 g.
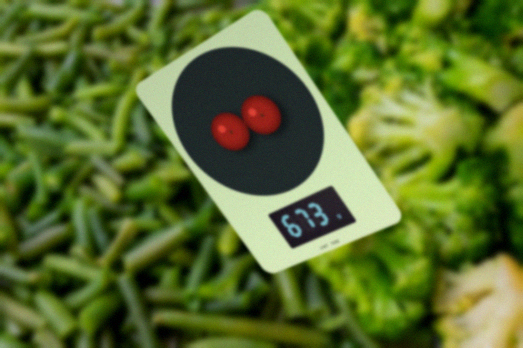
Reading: 673 g
